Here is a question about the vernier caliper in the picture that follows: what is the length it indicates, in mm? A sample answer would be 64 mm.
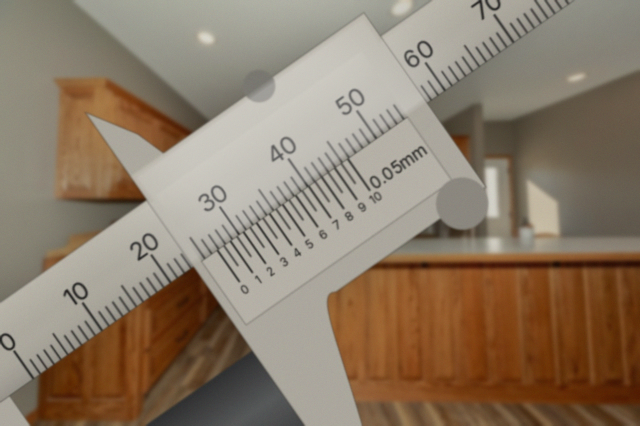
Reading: 26.8 mm
